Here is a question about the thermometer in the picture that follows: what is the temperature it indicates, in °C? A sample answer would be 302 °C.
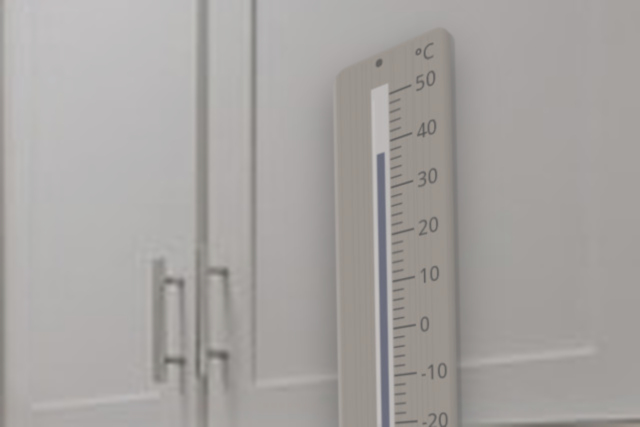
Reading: 38 °C
